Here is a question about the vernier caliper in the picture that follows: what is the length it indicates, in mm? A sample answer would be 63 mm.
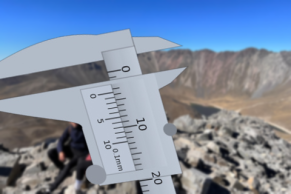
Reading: 3.6 mm
